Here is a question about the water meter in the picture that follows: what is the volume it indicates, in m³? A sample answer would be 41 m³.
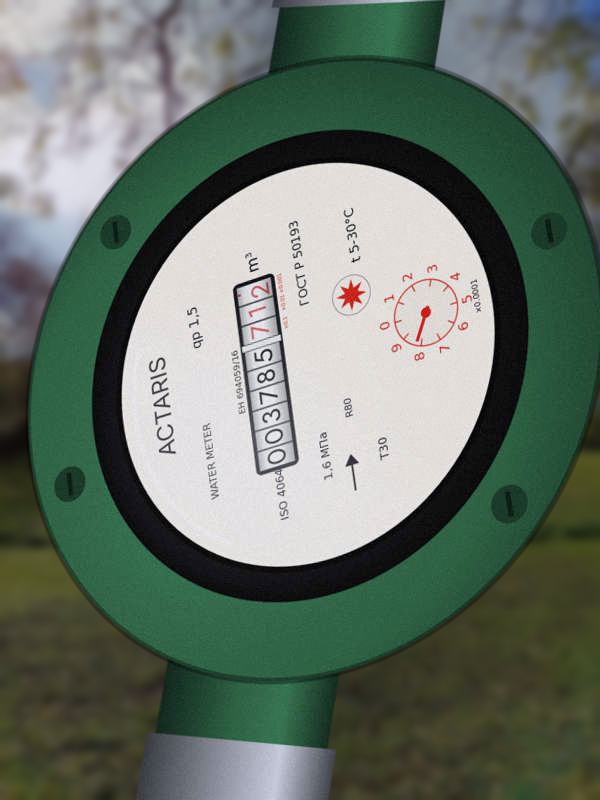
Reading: 3785.7118 m³
